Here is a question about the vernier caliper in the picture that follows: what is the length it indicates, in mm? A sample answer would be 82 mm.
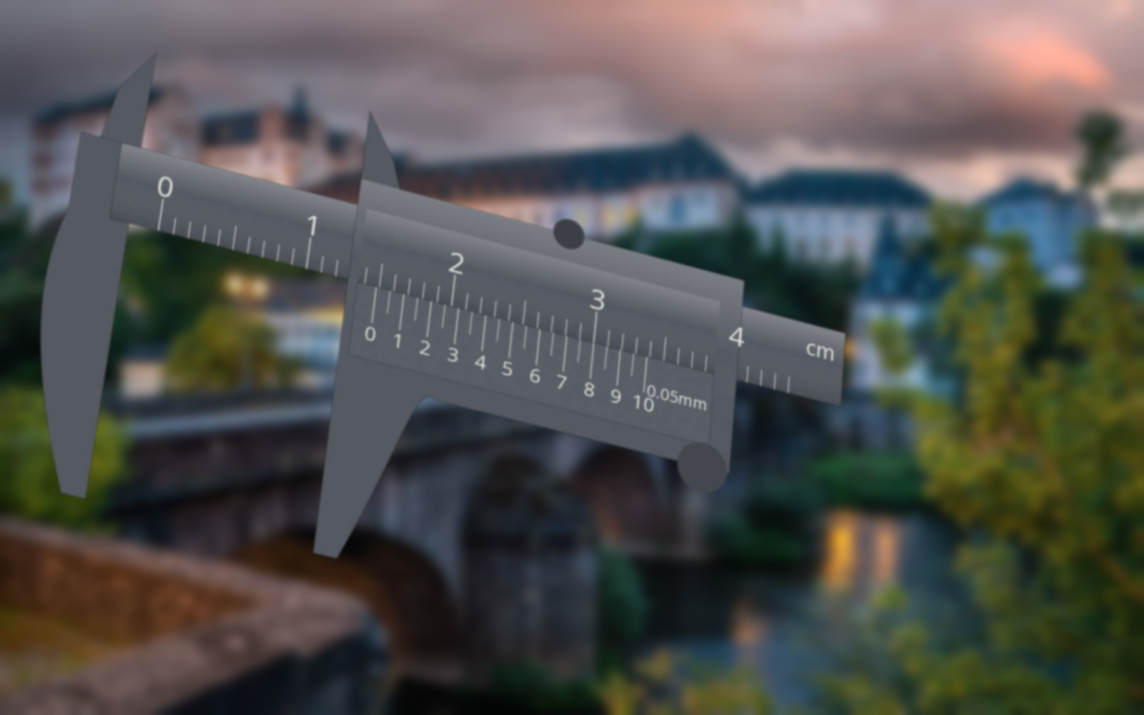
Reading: 14.8 mm
